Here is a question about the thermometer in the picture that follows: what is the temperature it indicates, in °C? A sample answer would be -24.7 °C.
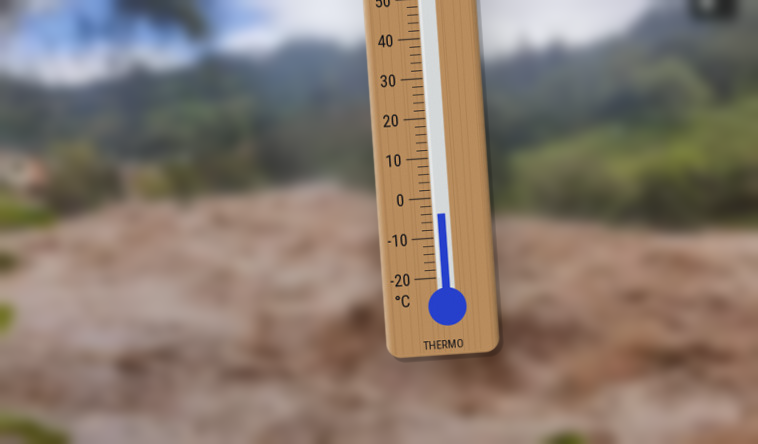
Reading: -4 °C
